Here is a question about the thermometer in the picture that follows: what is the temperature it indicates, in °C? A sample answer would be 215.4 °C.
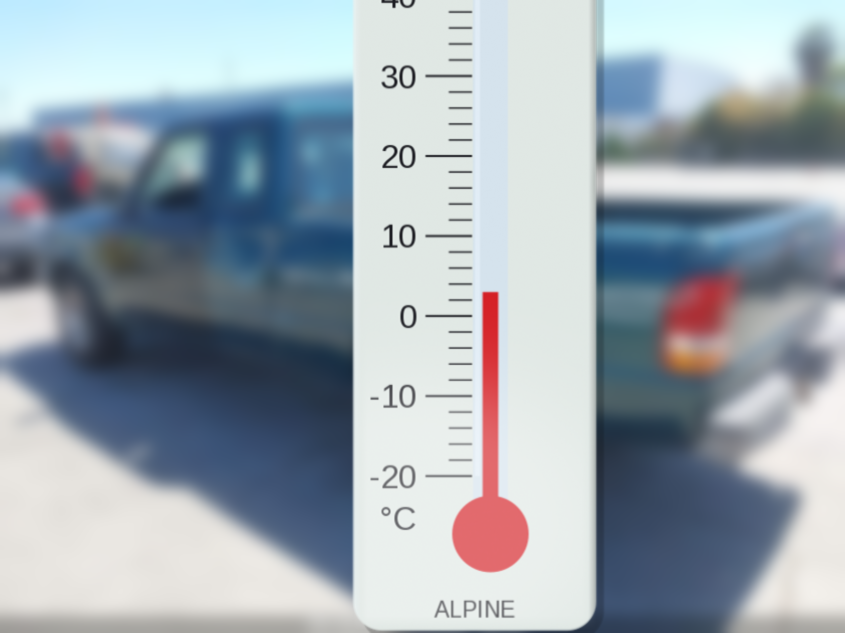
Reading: 3 °C
